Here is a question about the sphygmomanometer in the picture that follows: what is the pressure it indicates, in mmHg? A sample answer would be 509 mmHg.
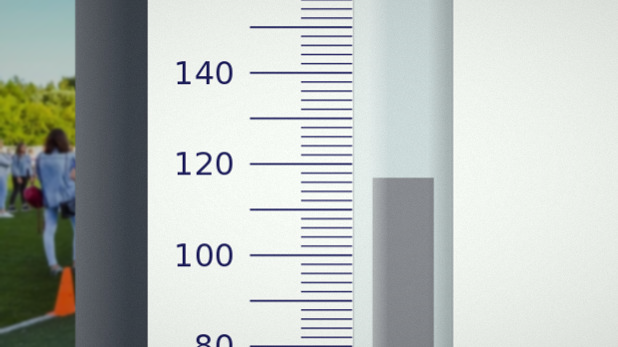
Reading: 117 mmHg
